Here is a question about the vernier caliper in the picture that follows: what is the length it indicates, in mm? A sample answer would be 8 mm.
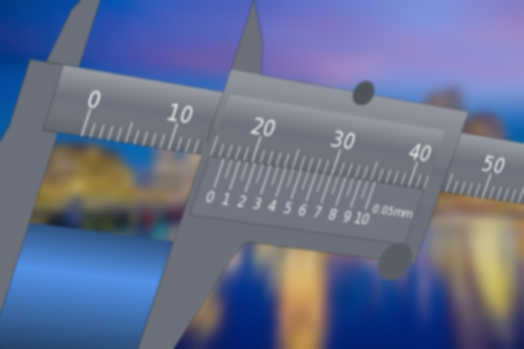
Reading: 16.6 mm
